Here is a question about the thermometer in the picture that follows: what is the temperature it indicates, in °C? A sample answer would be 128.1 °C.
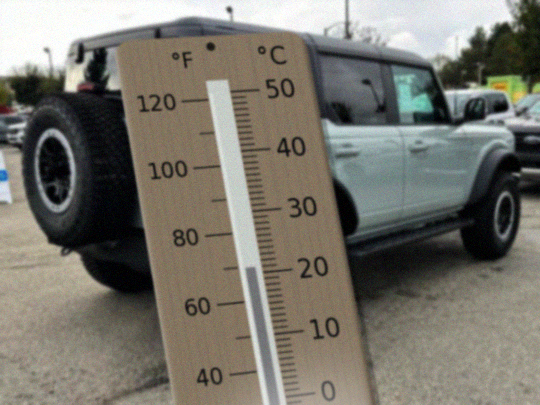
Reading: 21 °C
